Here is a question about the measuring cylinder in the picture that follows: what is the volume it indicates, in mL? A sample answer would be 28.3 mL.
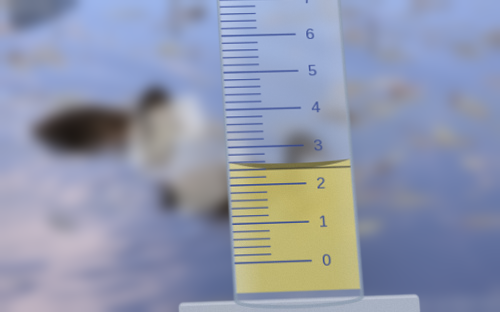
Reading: 2.4 mL
